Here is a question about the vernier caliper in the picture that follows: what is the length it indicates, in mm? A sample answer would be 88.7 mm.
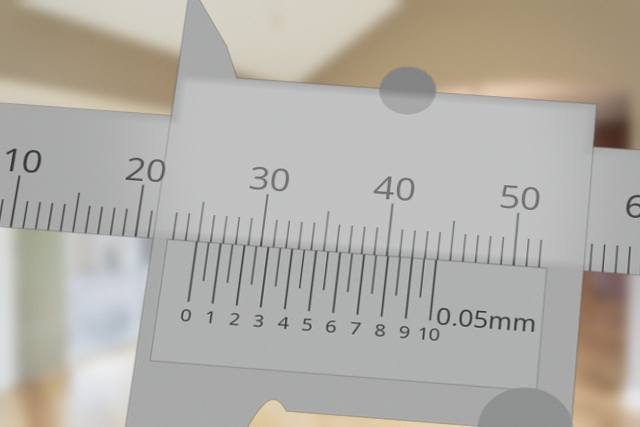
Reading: 24.9 mm
